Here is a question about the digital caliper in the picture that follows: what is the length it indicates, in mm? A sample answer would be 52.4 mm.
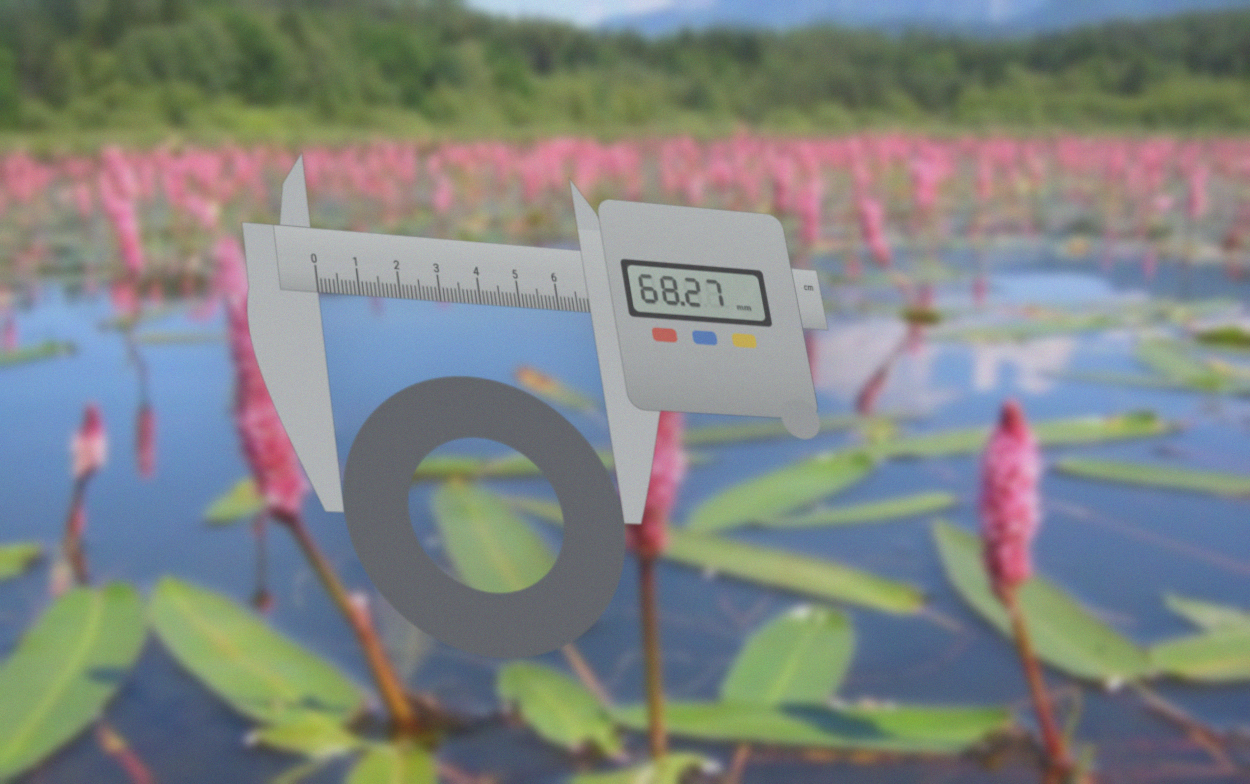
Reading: 68.27 mm
